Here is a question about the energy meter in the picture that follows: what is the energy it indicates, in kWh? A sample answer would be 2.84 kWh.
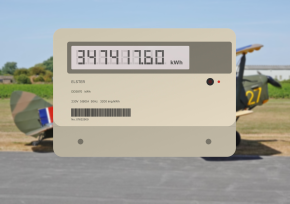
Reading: 347417.60 kWh
